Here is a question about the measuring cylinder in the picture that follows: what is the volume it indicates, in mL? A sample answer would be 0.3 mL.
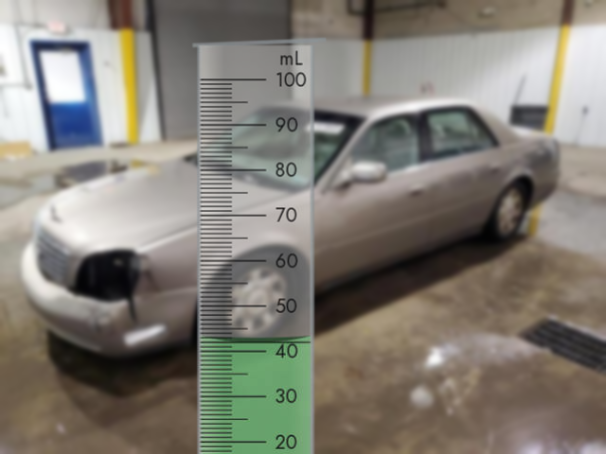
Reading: 42 mL
